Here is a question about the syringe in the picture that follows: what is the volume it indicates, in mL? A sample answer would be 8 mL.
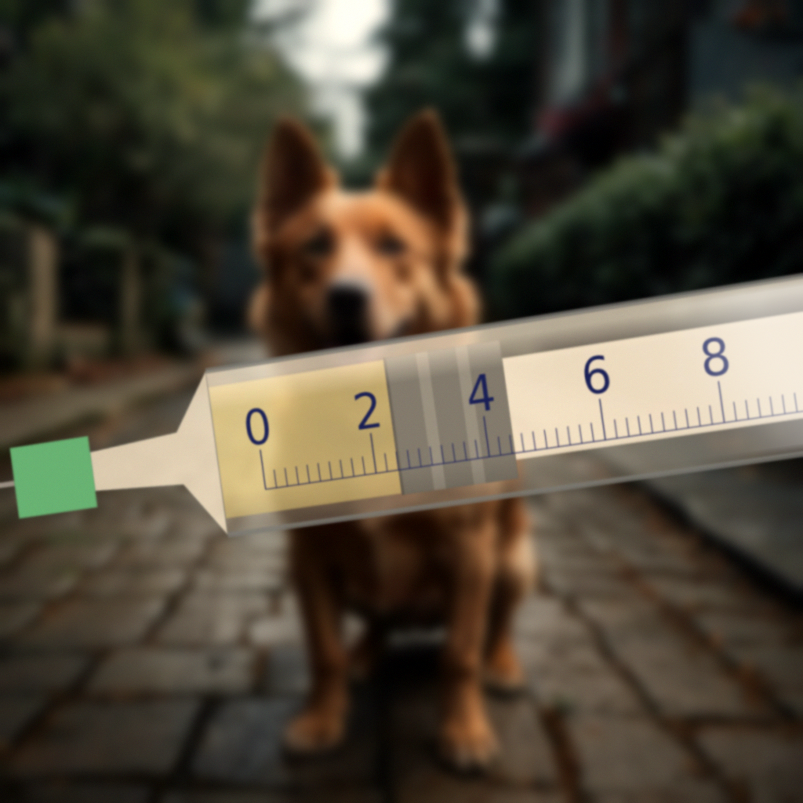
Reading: 2.4 mL
